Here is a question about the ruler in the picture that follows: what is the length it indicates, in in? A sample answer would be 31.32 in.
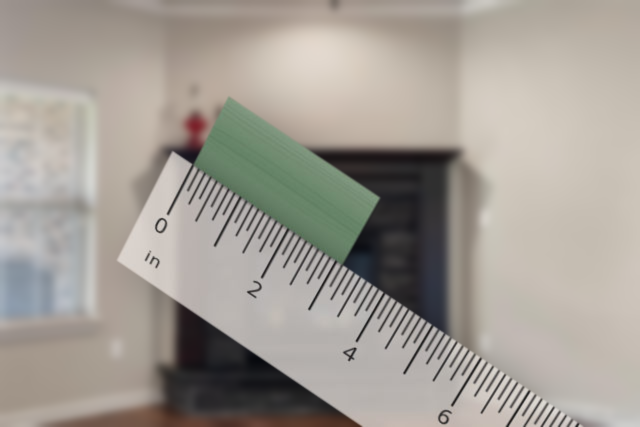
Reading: 3.125 in
